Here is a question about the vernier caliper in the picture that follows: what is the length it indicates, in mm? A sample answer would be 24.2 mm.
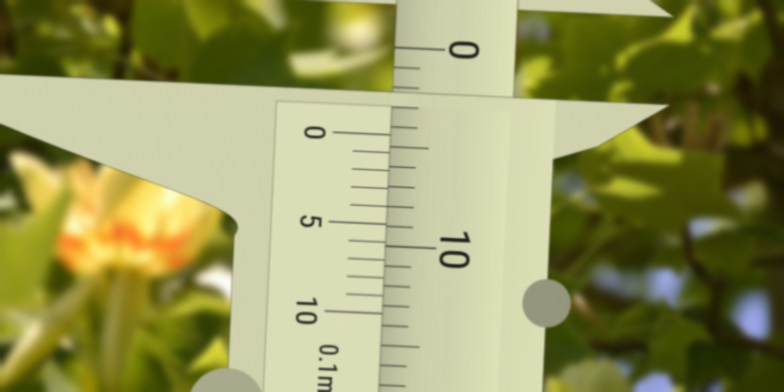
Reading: 4.4 mm
